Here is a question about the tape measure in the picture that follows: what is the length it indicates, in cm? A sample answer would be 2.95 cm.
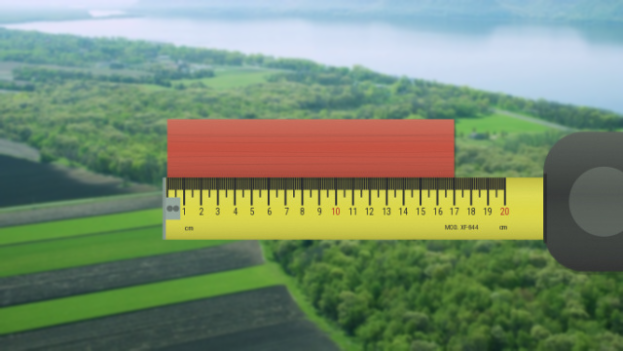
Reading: 17 cm
